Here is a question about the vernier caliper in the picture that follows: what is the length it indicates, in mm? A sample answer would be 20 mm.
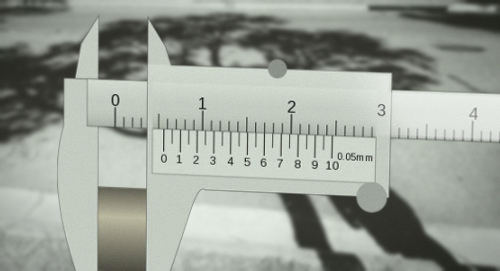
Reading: 5.6 mm
